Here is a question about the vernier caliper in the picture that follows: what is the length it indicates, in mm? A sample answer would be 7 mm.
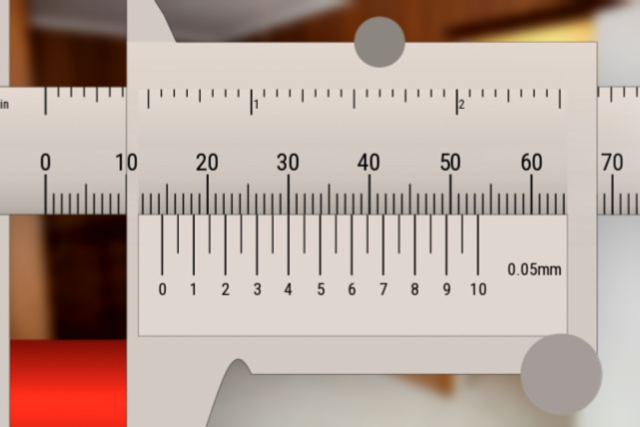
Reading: 14.4 mm
